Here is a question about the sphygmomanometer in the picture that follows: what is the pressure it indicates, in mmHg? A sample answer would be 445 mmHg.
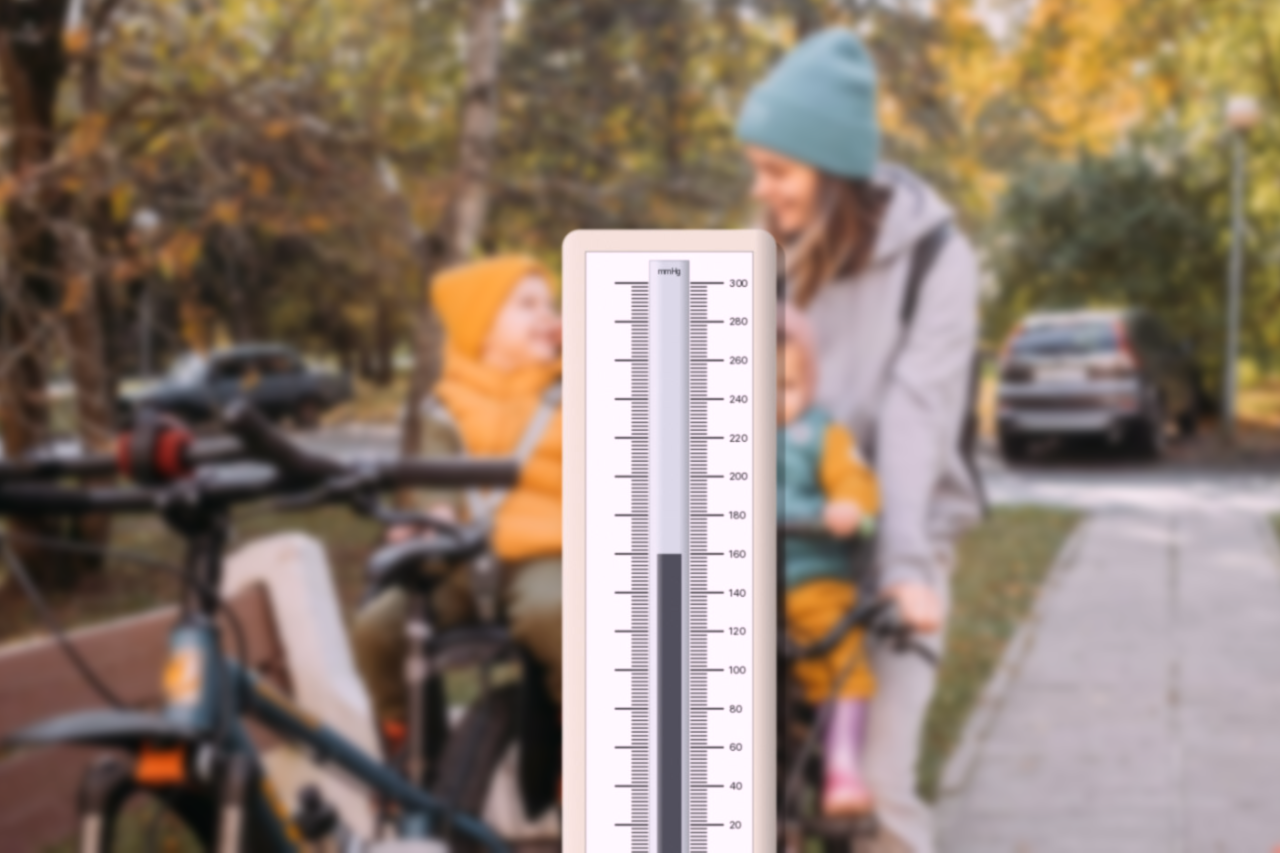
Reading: 160 mmHg
